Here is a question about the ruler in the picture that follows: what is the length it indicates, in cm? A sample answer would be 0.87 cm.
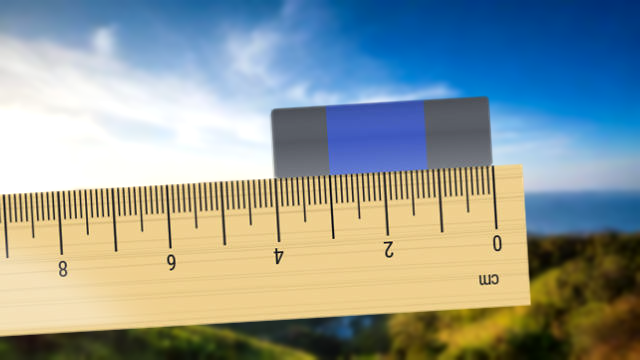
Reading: 4 cm
